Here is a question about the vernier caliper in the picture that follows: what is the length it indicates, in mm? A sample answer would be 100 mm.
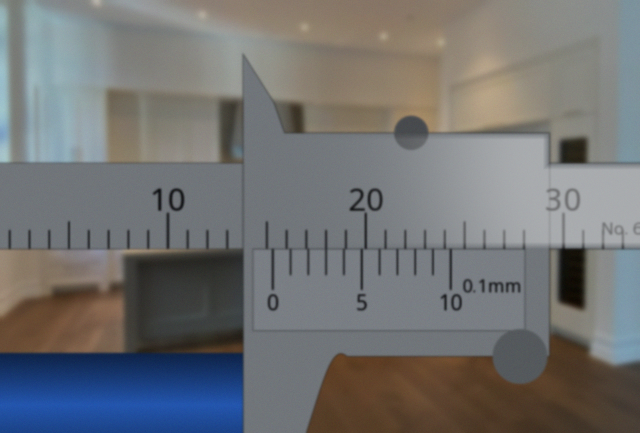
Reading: 15.3 mm
